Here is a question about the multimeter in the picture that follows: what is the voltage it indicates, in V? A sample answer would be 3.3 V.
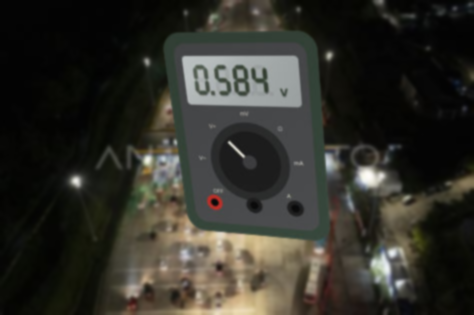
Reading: 0.584 V
